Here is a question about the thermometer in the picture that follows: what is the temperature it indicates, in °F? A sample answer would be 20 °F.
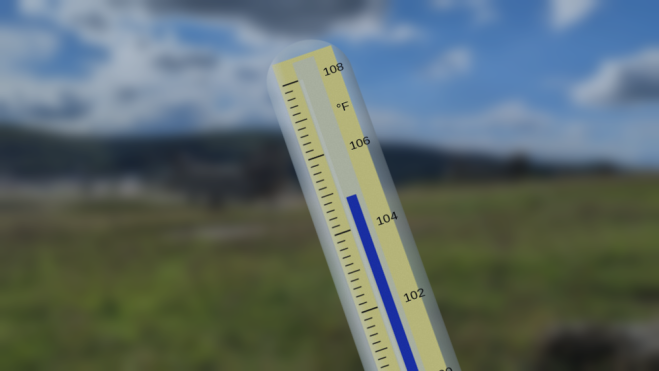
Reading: 104.8 °F
